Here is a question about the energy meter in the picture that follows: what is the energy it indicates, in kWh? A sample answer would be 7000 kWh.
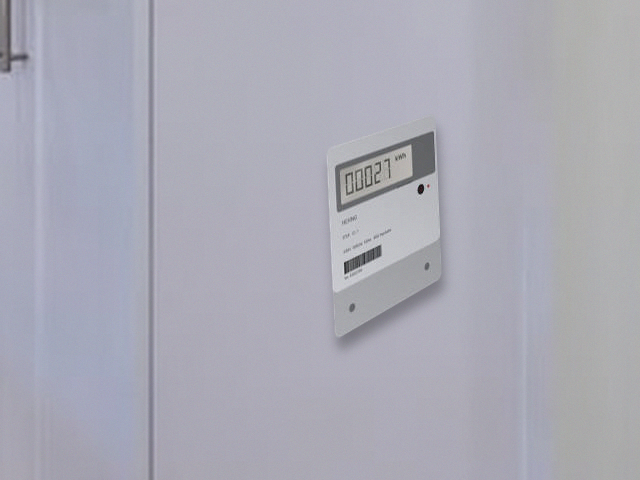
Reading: 27 kWh
